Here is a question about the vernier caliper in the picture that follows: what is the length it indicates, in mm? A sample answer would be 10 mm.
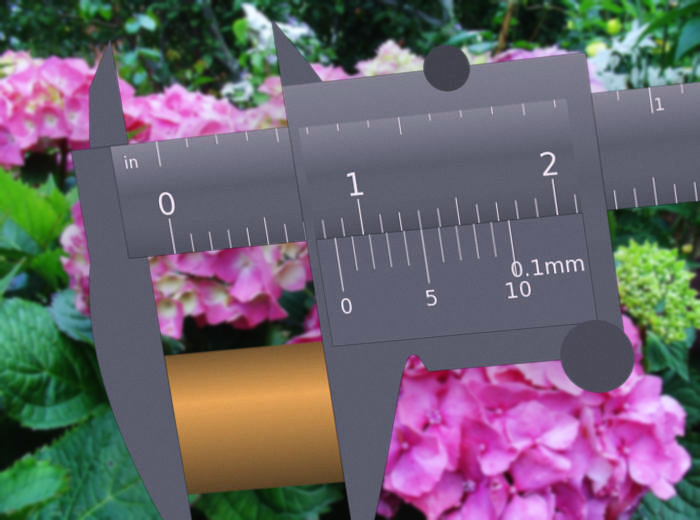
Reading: 8.5 mm
